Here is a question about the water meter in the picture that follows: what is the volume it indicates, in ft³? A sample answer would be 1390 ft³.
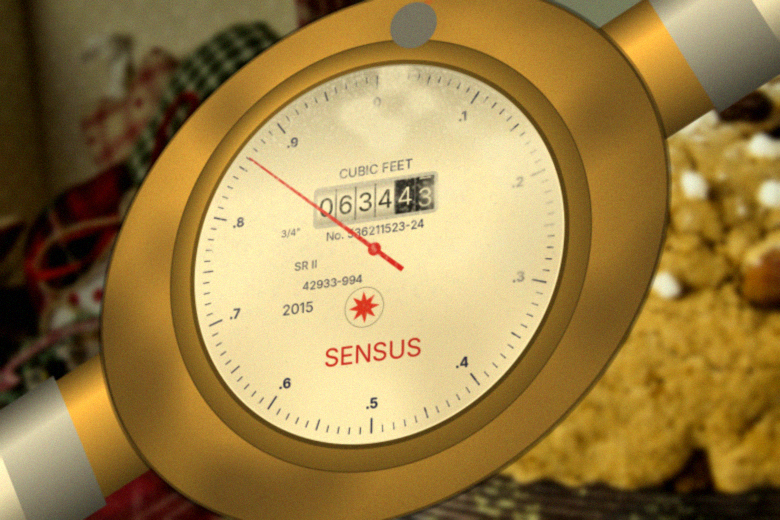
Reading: 63442.86 ft³
